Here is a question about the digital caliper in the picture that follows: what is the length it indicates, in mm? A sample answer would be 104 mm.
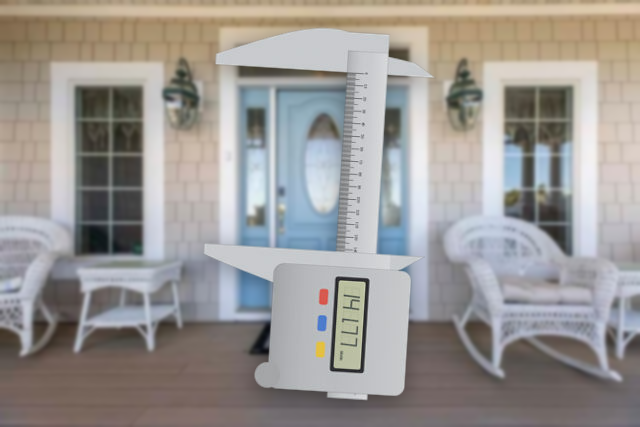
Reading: 141.77 mm
